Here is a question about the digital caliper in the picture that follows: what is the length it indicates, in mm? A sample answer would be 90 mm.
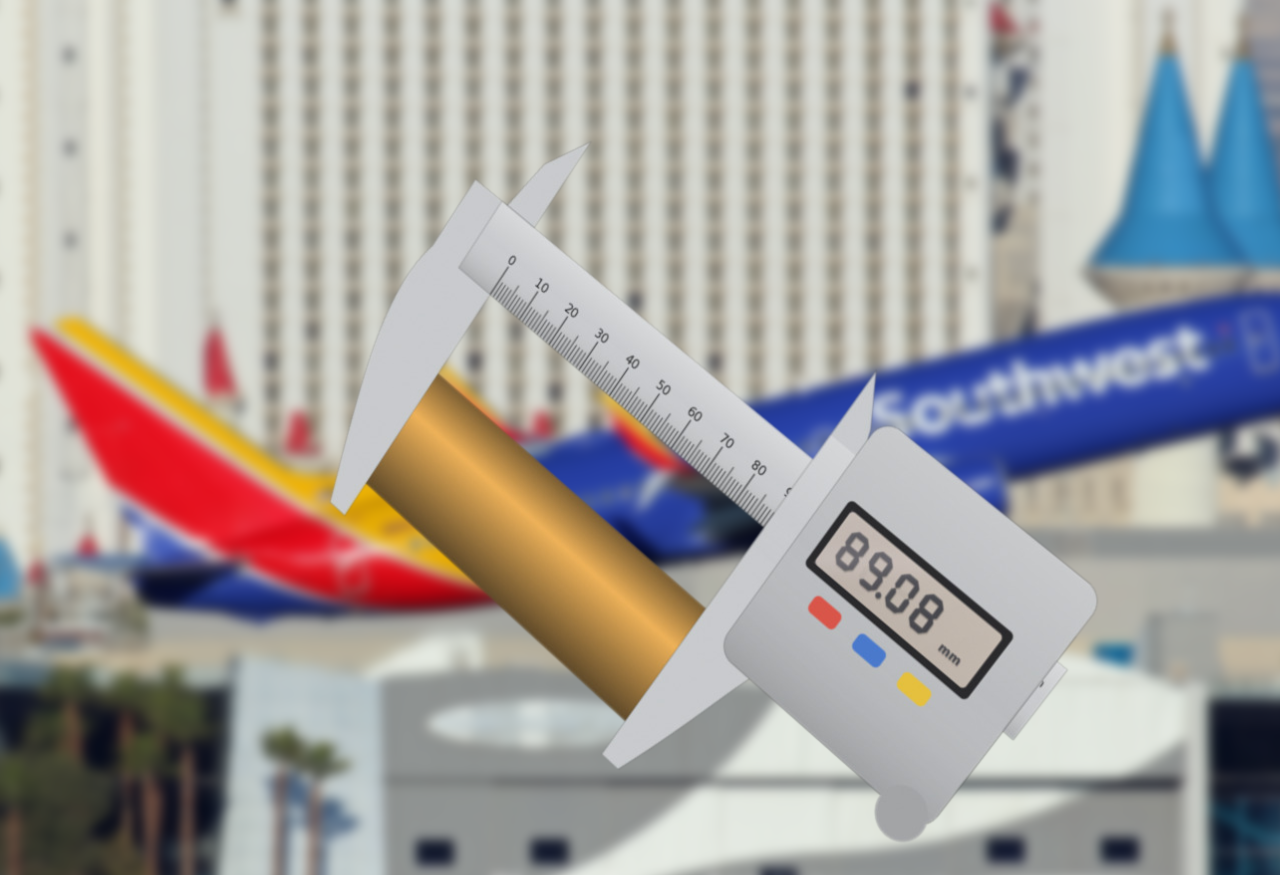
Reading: 89.08 mm
